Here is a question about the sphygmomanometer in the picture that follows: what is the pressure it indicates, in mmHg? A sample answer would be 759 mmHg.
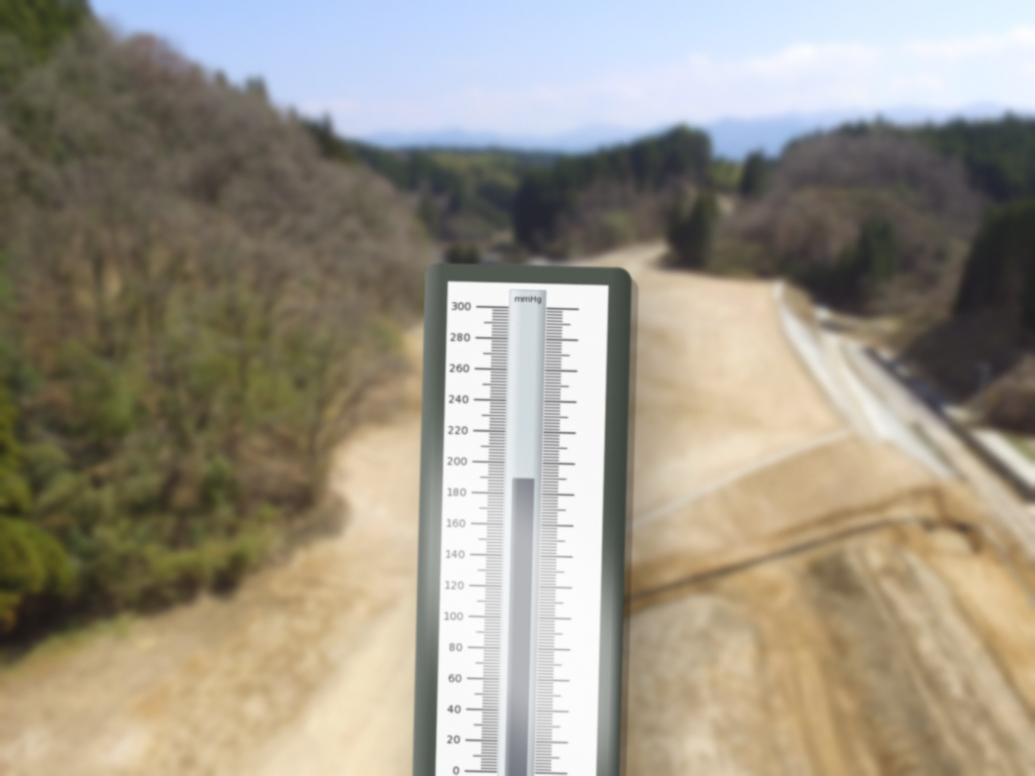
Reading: 190 mmHg
